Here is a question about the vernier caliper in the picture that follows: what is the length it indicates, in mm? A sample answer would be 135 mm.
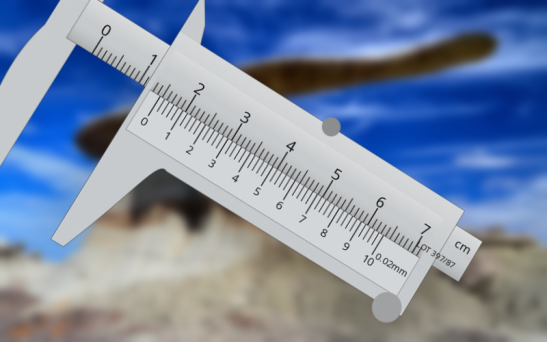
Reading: 14.6 mm
